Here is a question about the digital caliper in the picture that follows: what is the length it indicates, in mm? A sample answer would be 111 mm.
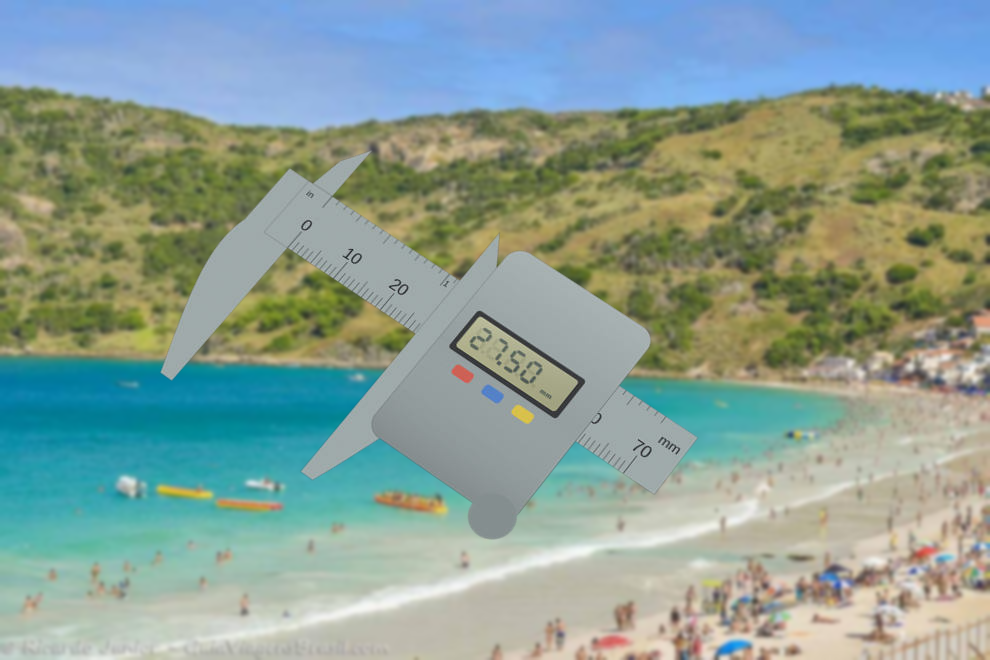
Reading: 27.50 mm
